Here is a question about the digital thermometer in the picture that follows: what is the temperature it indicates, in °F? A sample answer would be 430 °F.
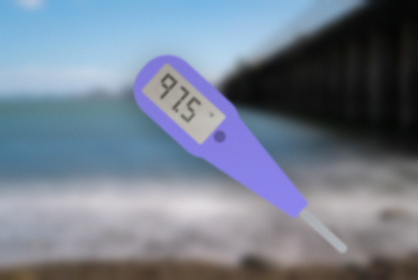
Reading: 97.5 °F
